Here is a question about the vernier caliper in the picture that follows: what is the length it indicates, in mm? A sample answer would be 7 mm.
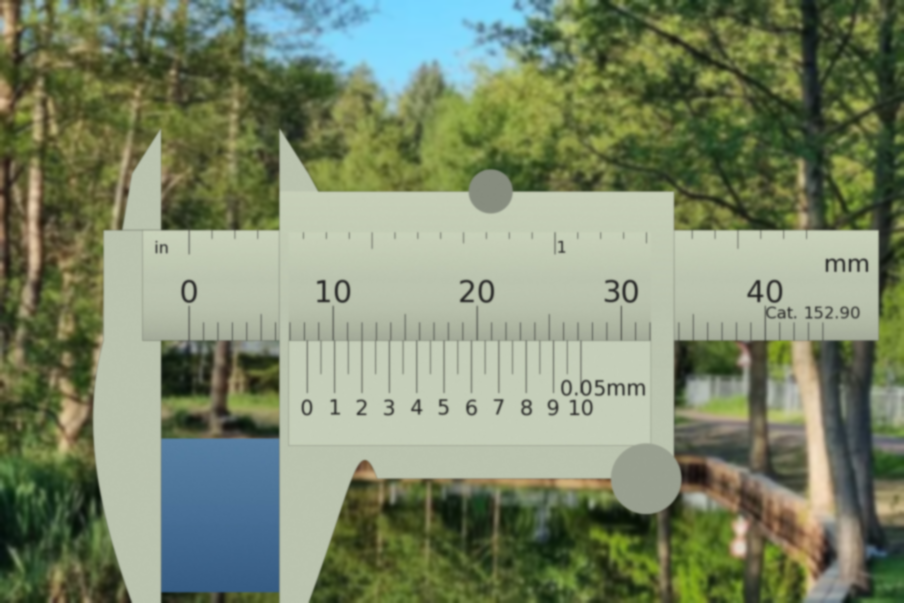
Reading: 8.2 mm
